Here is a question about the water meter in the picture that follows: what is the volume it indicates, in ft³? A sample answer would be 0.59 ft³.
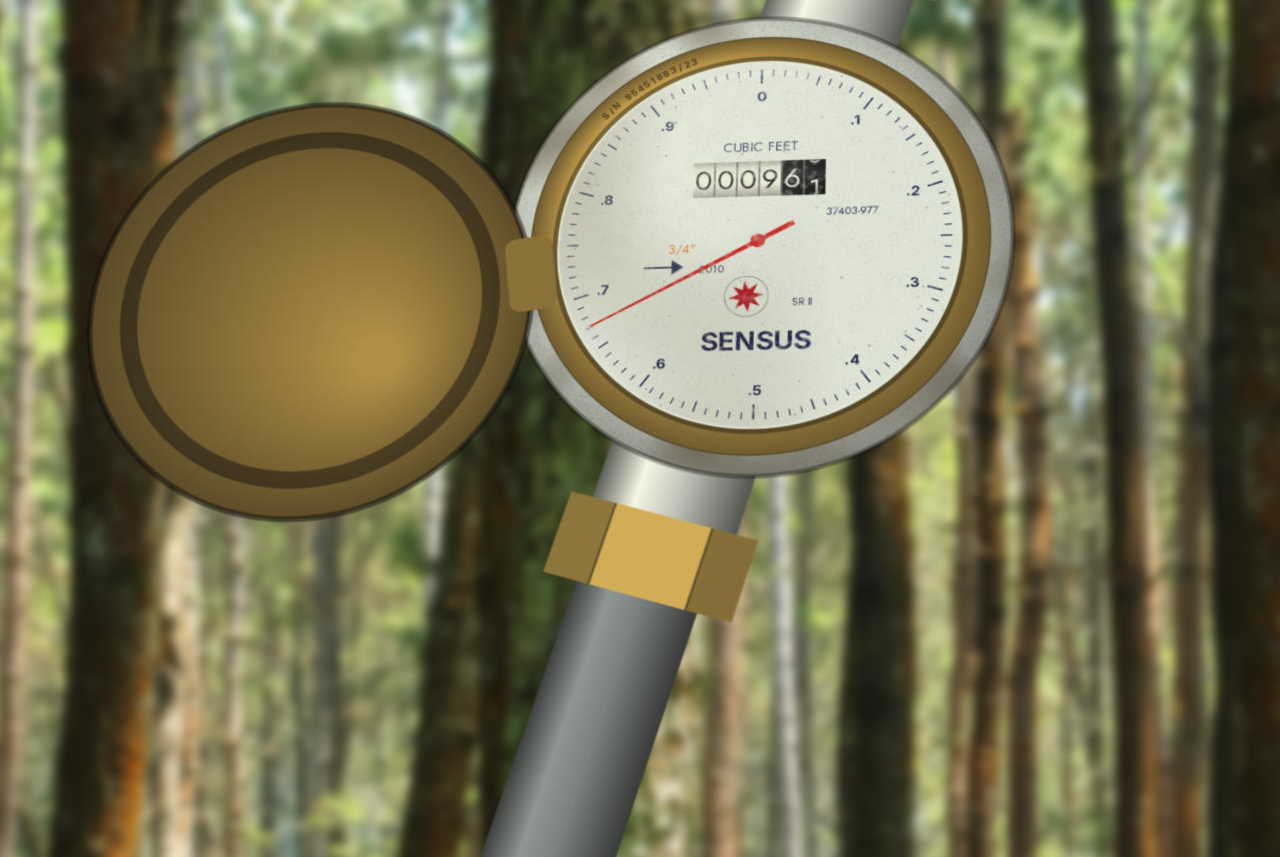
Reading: 960.67 ft³
